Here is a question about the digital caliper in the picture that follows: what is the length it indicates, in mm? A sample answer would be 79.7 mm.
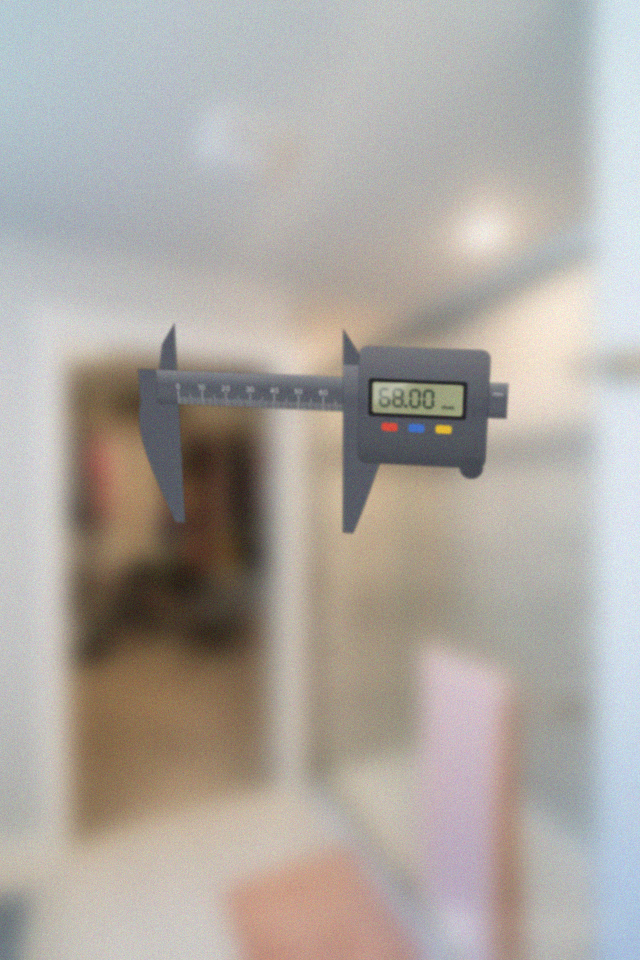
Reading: 68.00 mm
